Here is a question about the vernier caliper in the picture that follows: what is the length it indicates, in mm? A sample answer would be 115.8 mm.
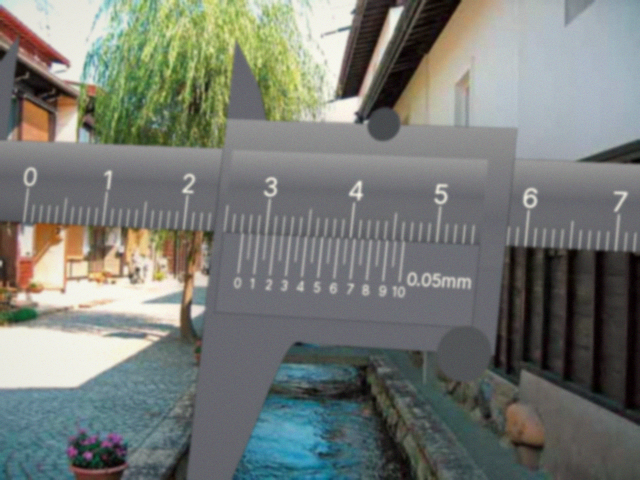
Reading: 27.2 mm
